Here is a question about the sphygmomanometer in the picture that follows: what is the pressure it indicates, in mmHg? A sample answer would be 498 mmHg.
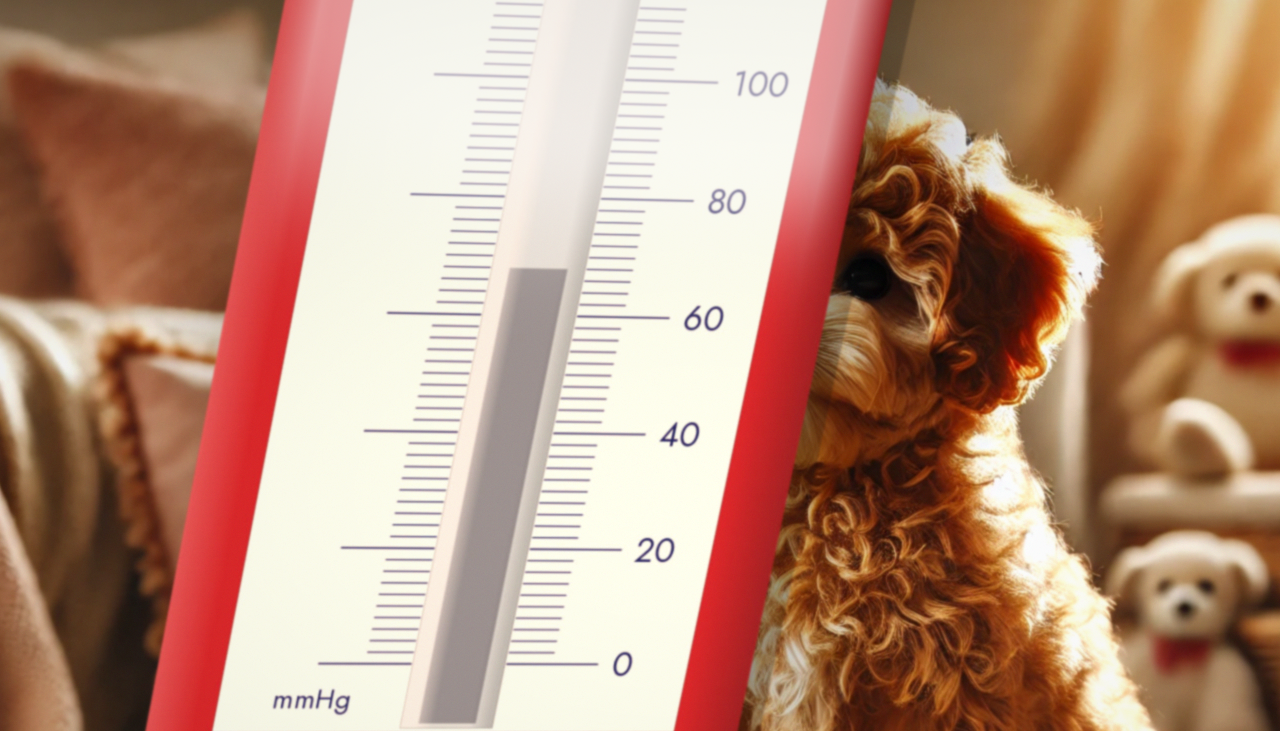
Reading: 68 mmHg
